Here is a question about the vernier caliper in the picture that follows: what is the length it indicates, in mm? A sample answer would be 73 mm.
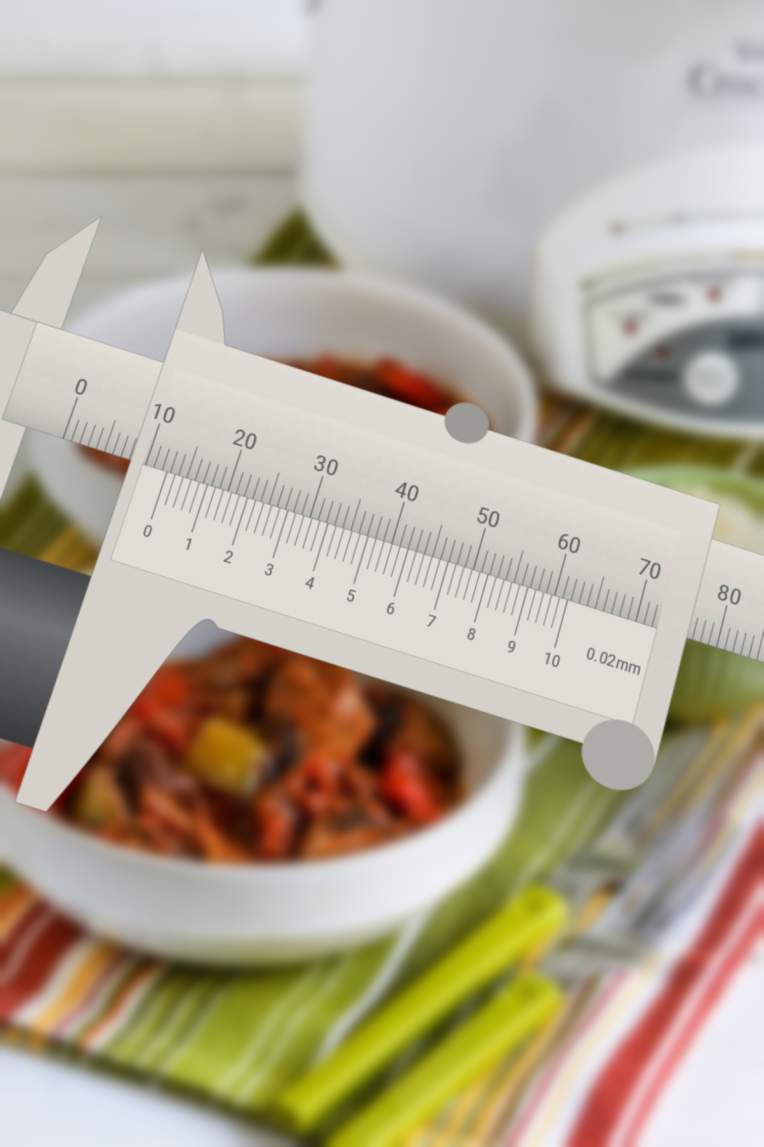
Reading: 12.6 mm
